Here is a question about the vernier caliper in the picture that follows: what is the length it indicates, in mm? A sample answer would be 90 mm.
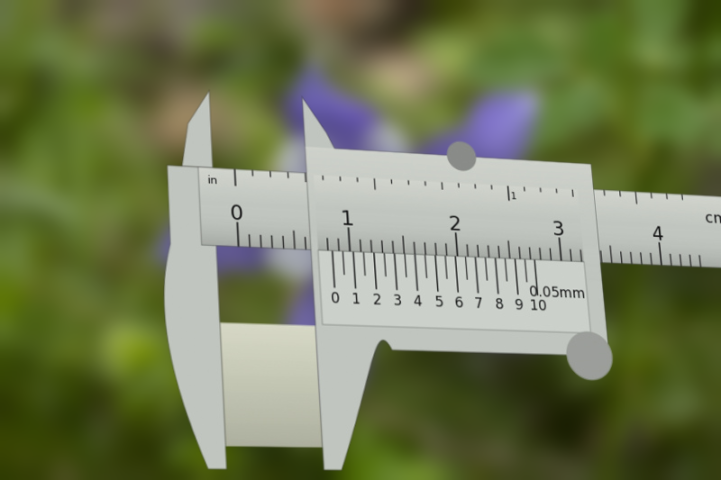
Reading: 8.4 mm
